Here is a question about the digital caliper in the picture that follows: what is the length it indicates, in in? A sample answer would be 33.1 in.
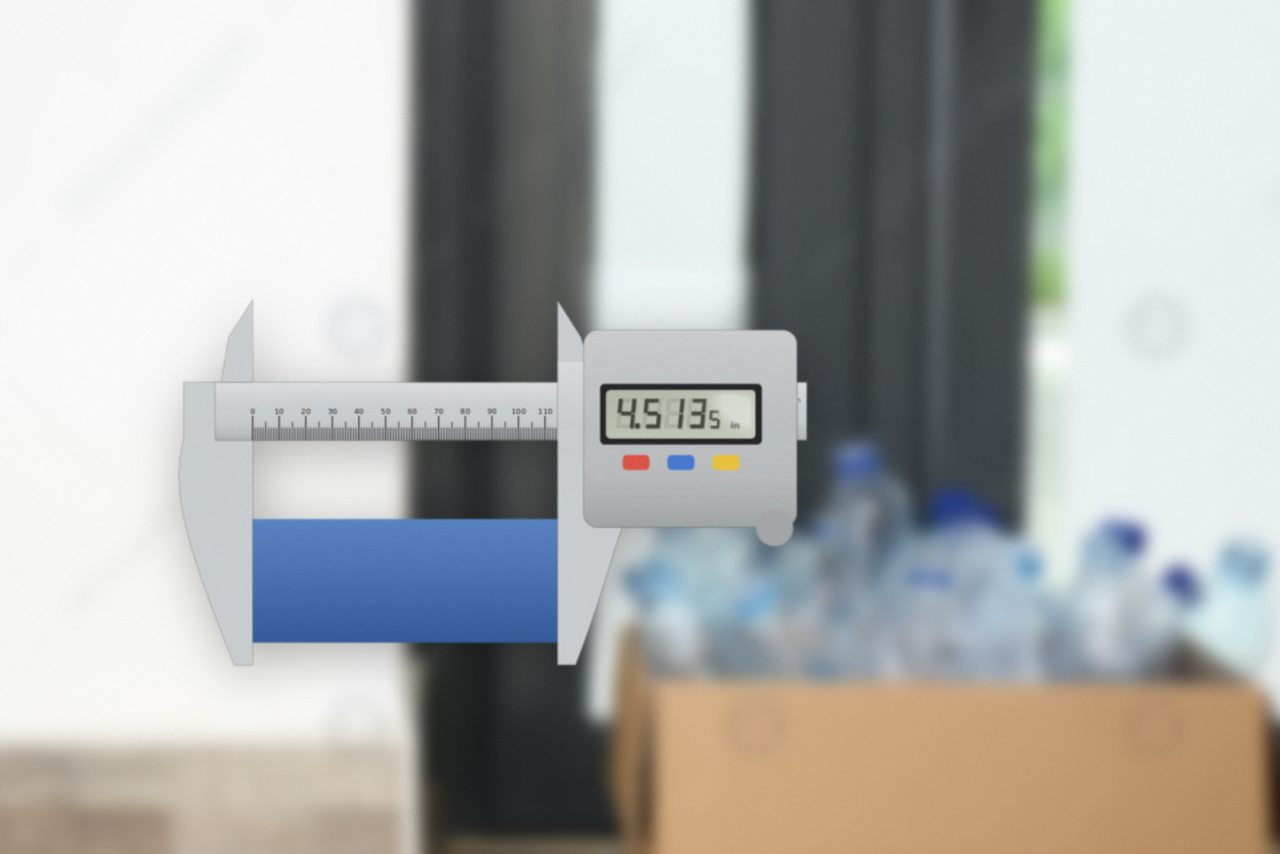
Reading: 4.5135 in
